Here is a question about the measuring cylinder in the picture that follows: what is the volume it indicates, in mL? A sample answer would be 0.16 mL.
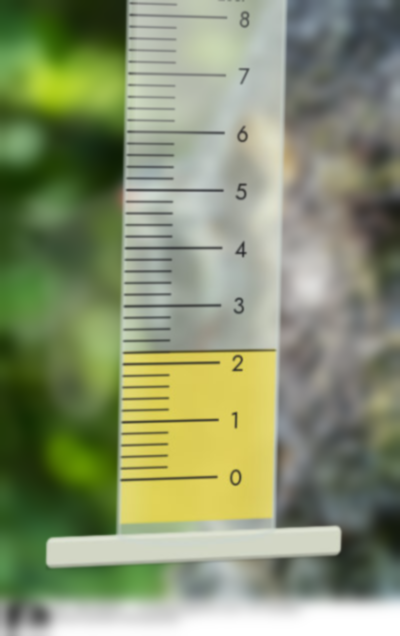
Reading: 2.2 mL
